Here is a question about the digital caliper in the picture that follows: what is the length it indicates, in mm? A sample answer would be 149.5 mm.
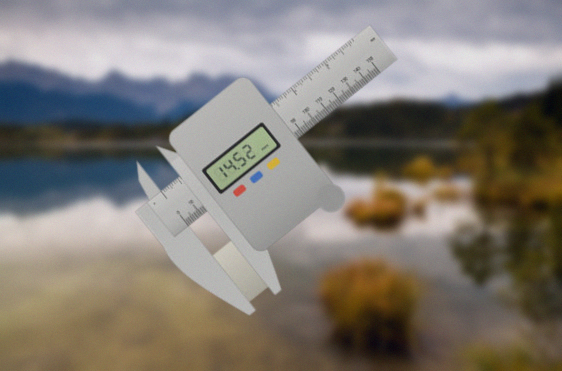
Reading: 14.52 mm
